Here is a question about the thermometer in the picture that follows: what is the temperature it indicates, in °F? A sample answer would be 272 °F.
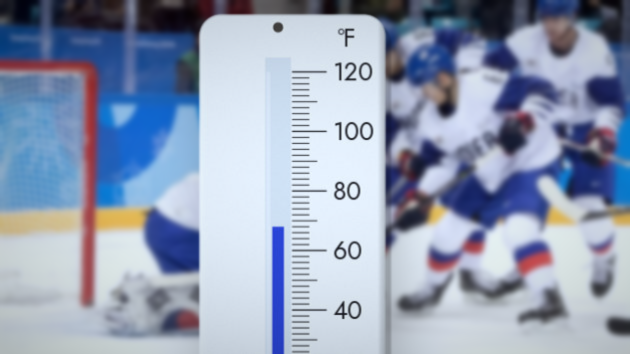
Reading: 68 °F
